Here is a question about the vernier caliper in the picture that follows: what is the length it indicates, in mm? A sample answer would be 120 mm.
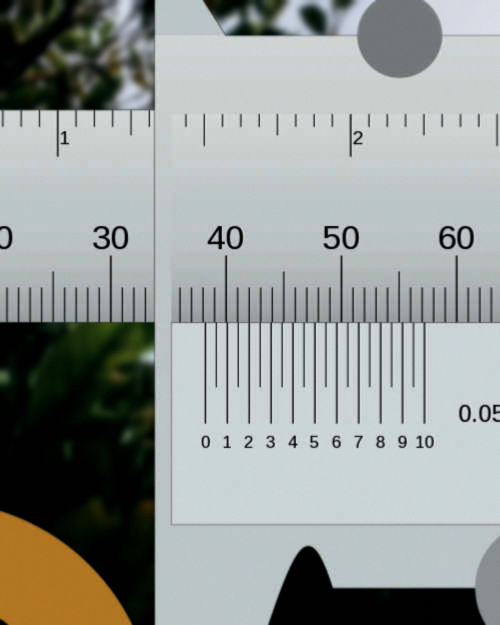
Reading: 38.2 mm
